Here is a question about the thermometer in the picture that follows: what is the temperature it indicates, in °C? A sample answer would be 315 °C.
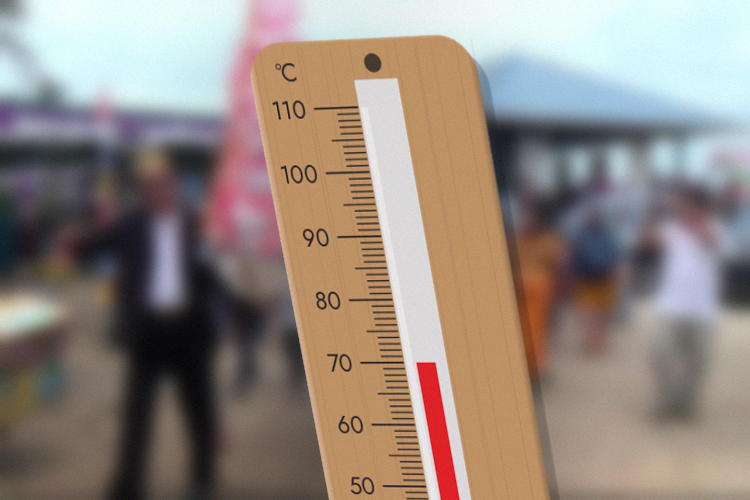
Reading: 70 °C
